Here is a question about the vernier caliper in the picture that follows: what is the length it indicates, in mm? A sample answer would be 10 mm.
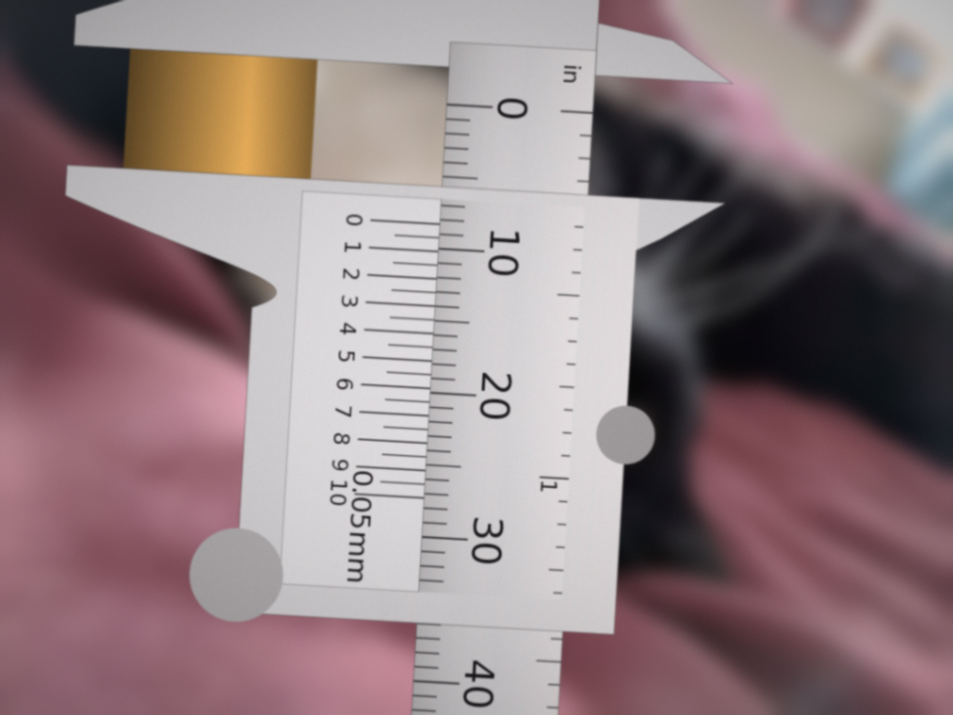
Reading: 8.3 mm
